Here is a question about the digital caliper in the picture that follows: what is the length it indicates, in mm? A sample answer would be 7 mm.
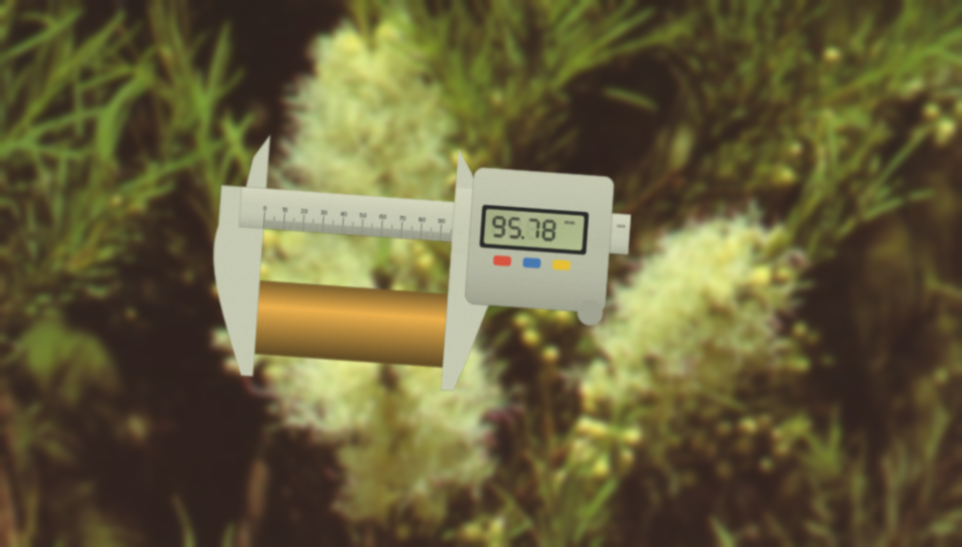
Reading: 95.78 mm
